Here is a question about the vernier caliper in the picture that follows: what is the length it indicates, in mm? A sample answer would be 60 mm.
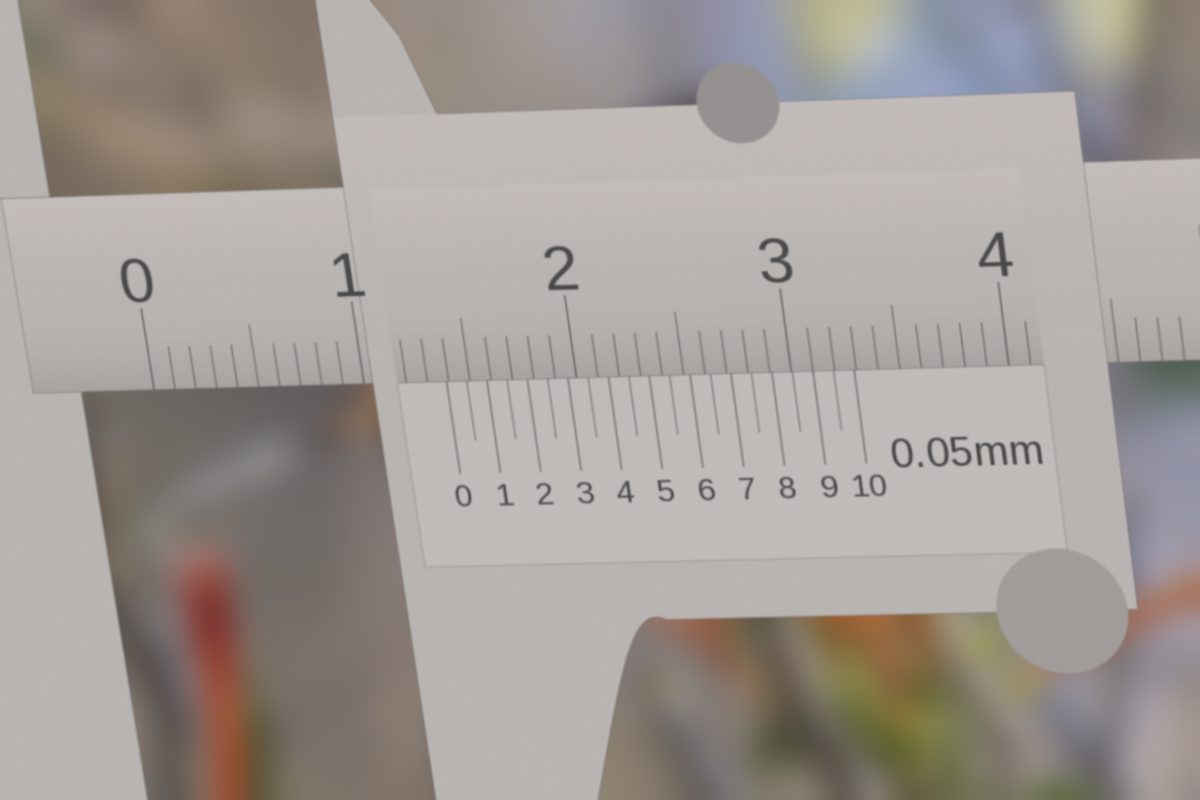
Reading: 13.9 mm
